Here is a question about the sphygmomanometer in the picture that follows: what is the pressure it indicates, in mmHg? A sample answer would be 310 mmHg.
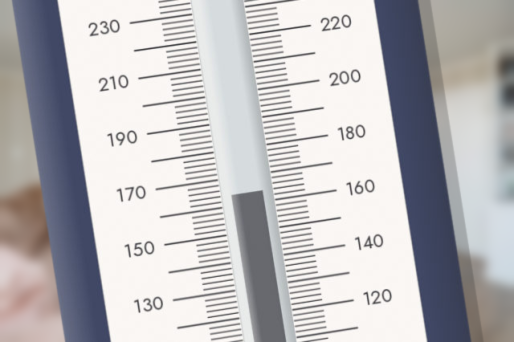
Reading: 164 mmHg
